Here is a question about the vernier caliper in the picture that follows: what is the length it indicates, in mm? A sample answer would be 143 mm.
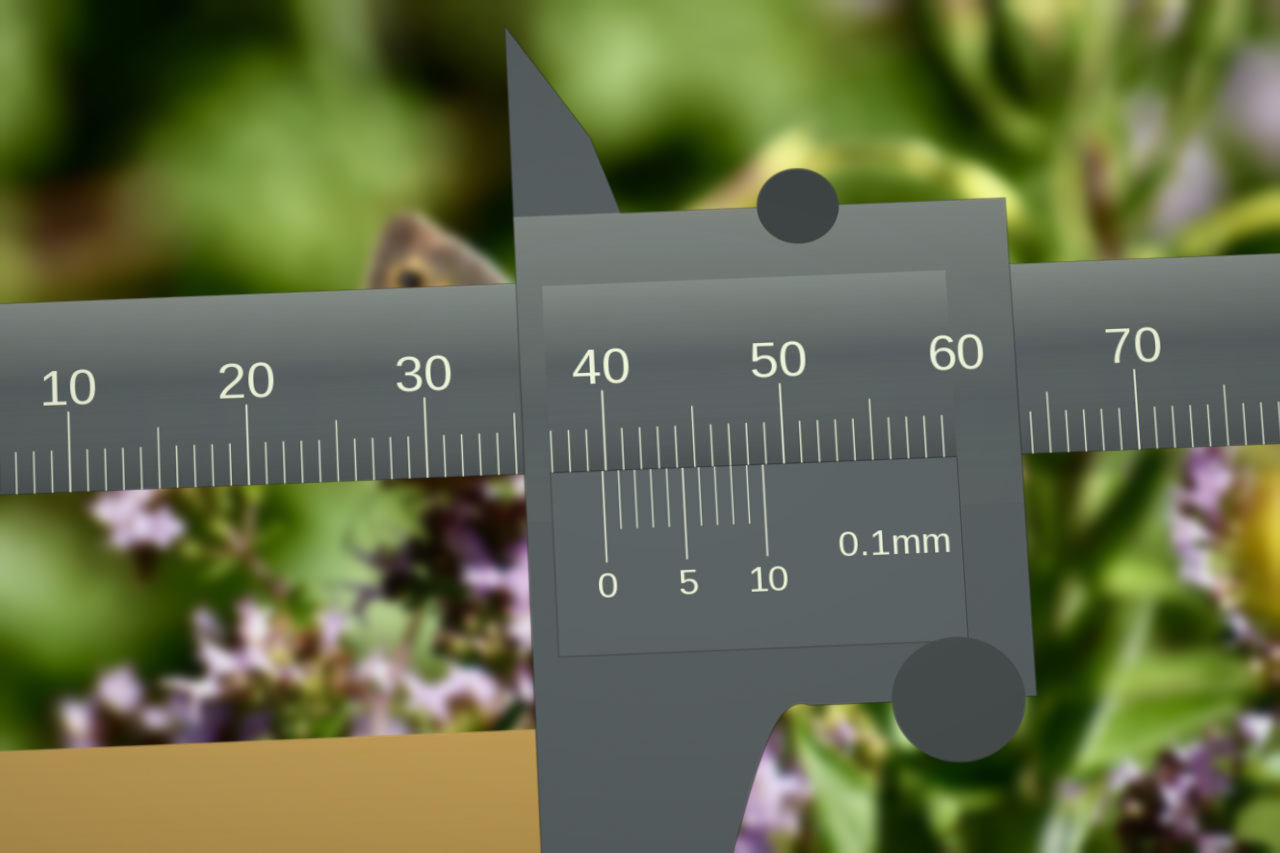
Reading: 39.8 mm
